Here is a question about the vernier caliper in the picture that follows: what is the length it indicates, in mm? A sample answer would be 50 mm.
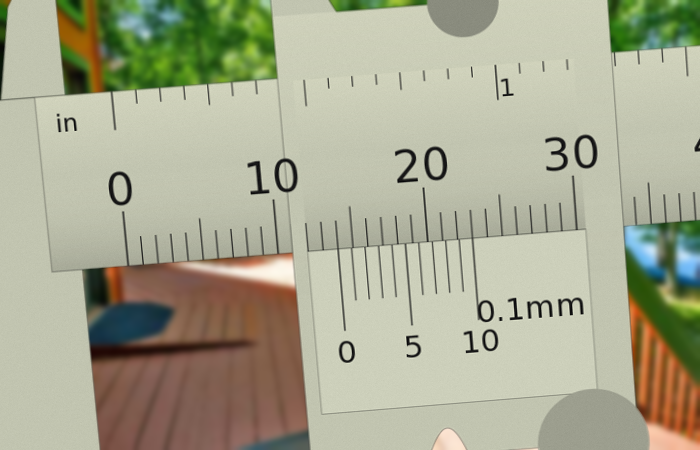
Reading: 14.0 mm
